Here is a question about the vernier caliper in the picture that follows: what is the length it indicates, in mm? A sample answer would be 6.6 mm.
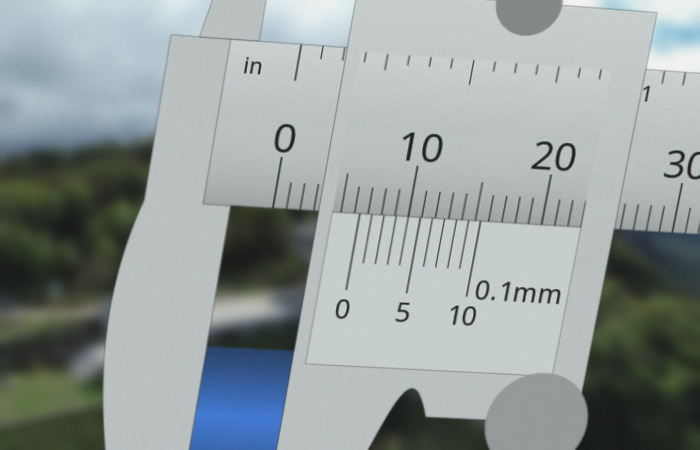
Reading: 6.4 mm
